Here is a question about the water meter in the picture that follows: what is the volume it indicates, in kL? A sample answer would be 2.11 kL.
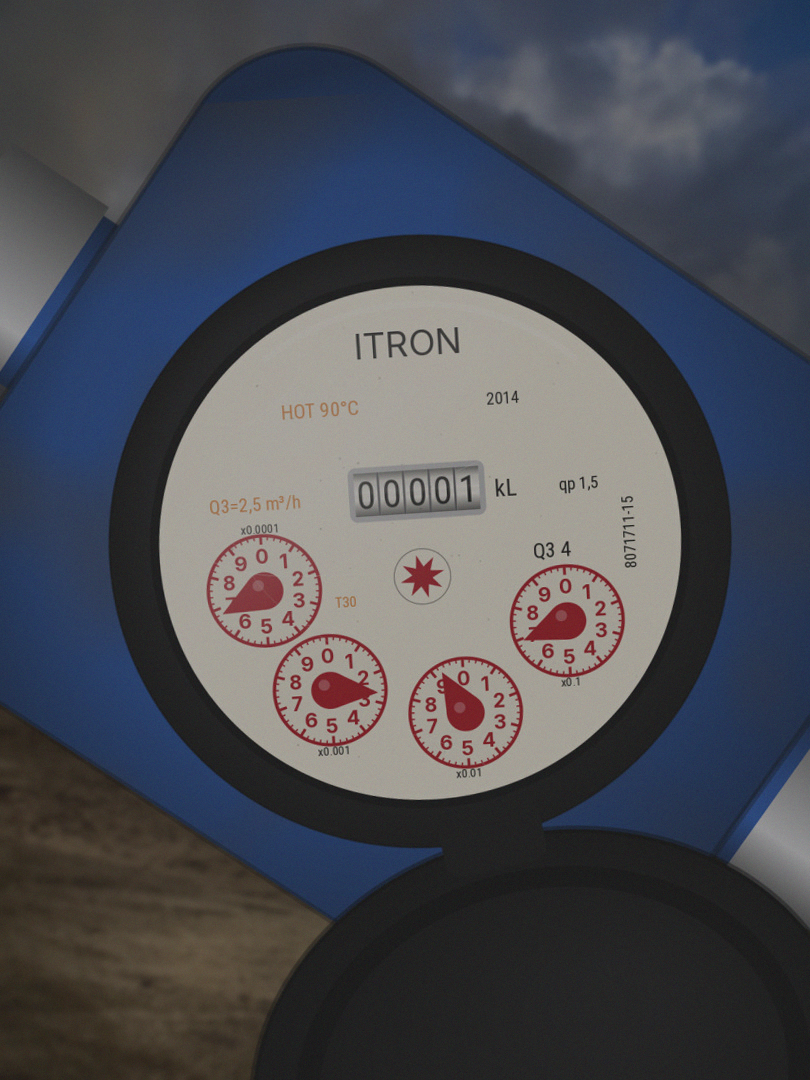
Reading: 1.6926 kL
